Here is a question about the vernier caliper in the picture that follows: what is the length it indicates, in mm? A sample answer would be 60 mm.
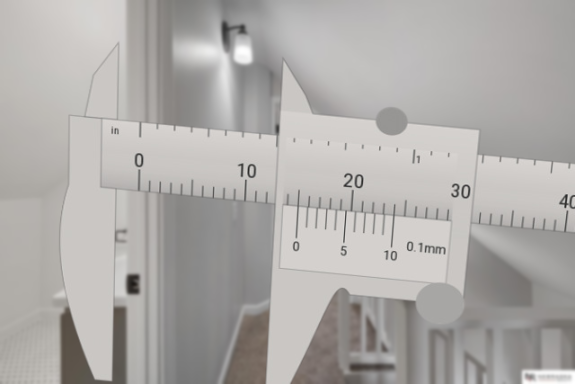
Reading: 15.0 mm
